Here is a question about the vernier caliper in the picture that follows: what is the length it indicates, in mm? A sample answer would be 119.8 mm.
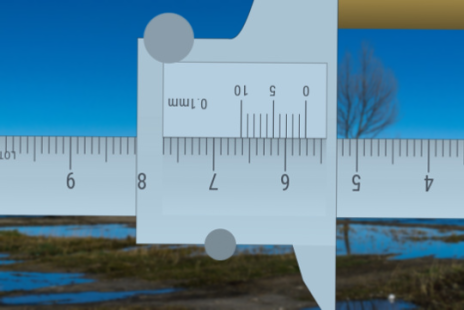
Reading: 57.2 mm
